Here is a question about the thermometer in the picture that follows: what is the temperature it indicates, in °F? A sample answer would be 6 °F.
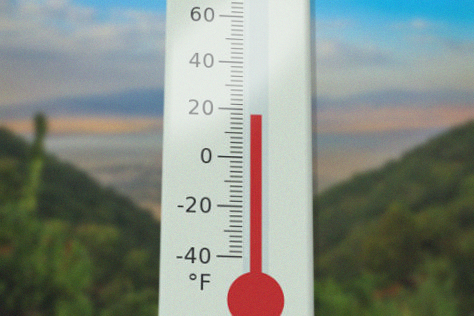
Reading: 18 °F
